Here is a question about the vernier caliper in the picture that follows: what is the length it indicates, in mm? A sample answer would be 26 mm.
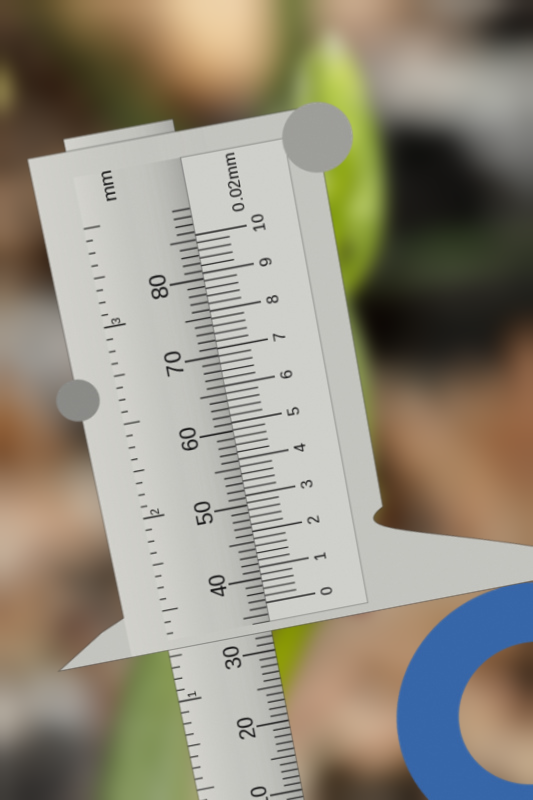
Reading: 36.6 mm
